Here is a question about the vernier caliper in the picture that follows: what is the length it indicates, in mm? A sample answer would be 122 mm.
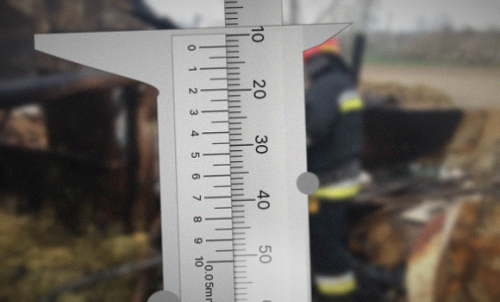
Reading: 12.0 mm
